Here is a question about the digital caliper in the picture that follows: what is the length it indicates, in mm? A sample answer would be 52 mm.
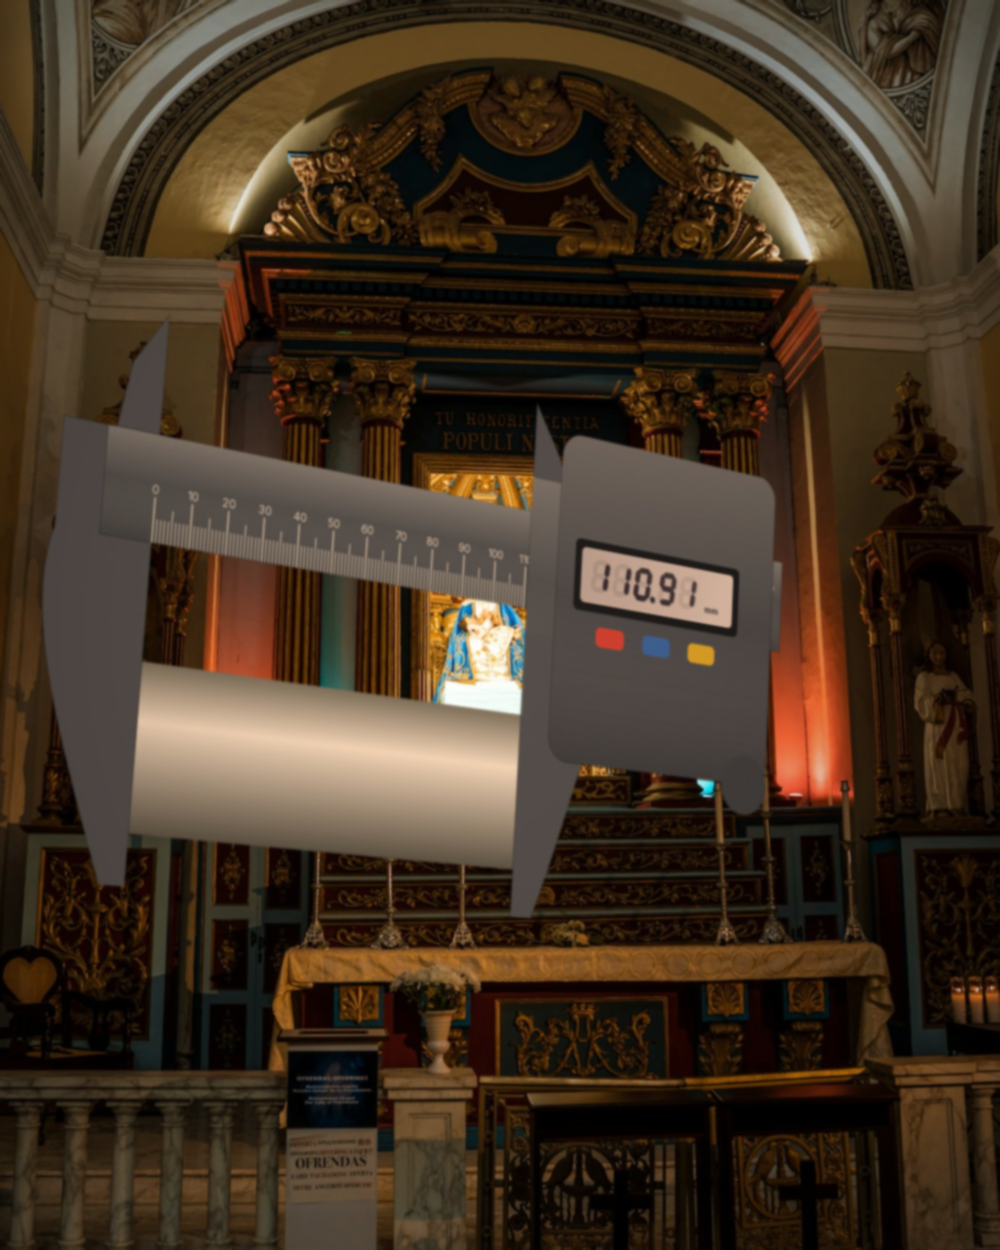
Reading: 110.91 mm
